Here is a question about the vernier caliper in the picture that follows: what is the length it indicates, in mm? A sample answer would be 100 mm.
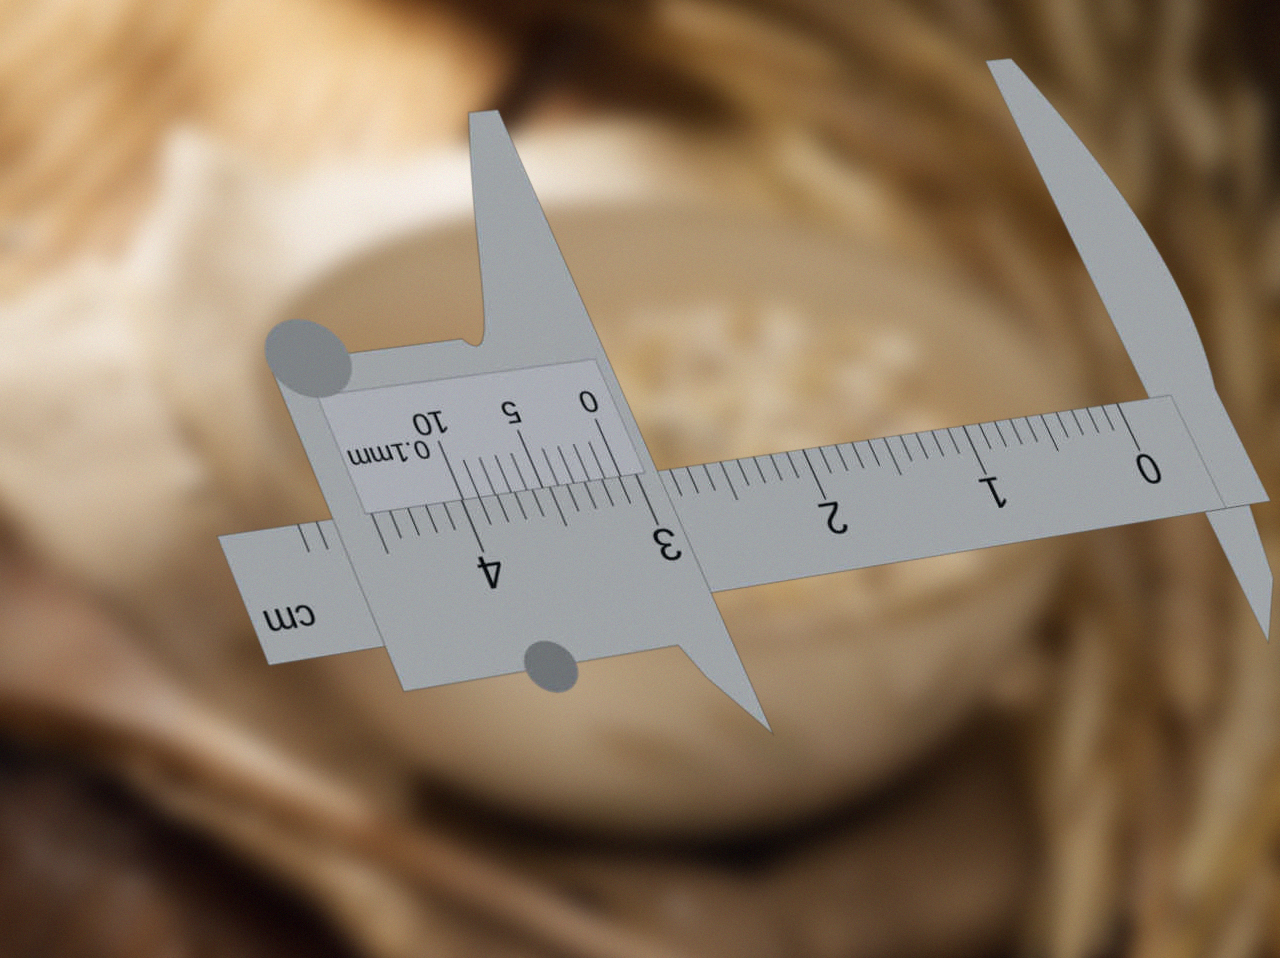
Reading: 30.9 mm
